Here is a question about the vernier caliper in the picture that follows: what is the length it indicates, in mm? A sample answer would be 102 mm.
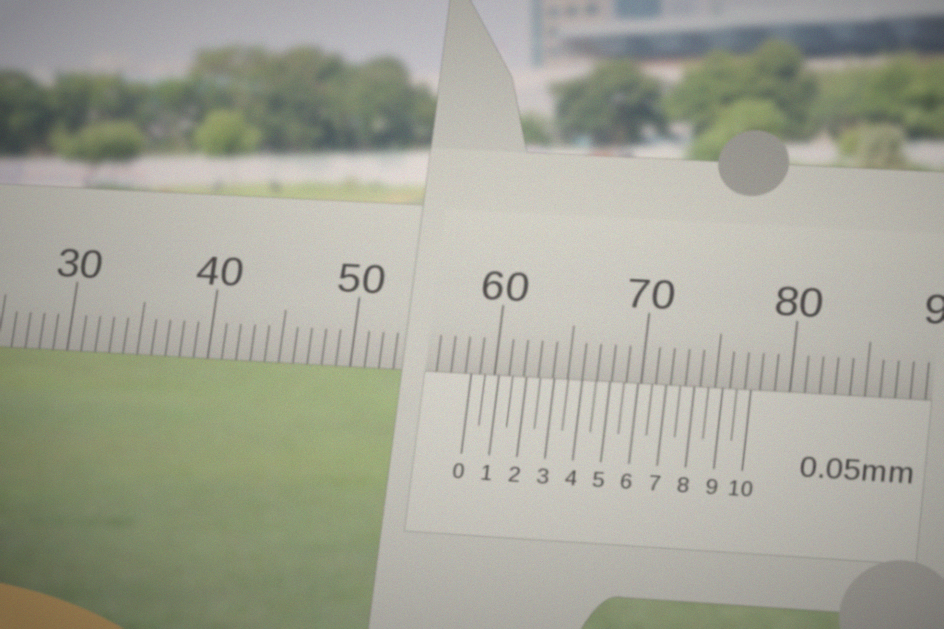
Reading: 58.4 mm
